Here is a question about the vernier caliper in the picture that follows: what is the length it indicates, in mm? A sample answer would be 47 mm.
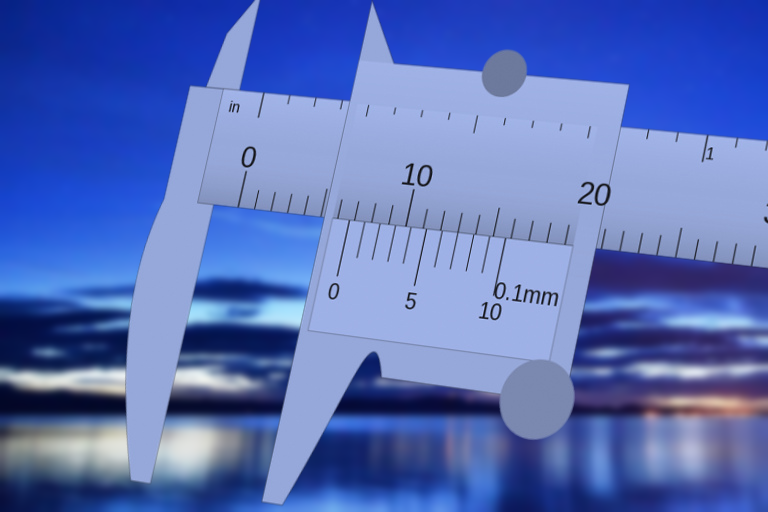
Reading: 6.7 mm
